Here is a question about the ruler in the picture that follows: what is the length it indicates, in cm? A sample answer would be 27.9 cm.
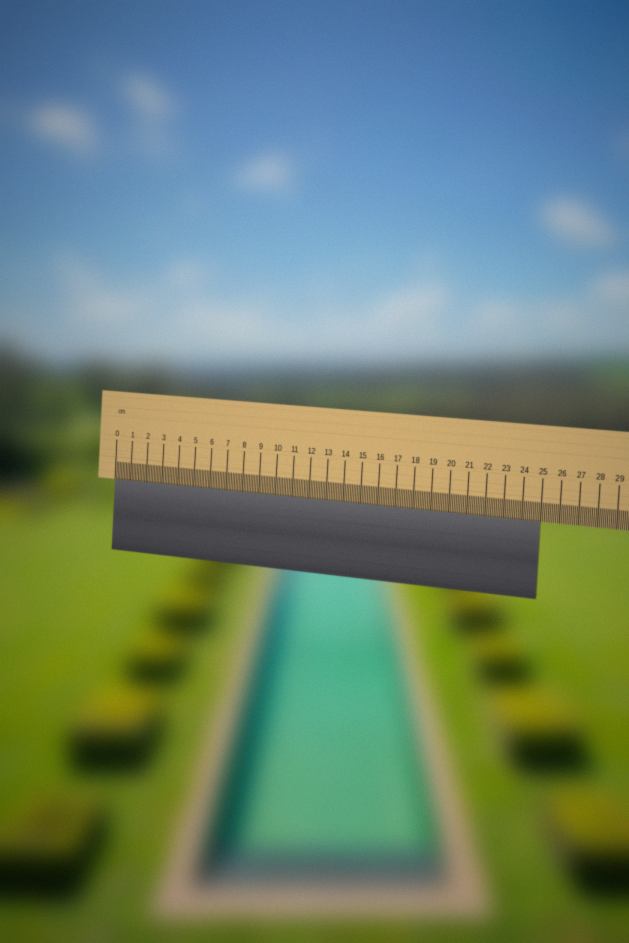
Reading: 25 cm
